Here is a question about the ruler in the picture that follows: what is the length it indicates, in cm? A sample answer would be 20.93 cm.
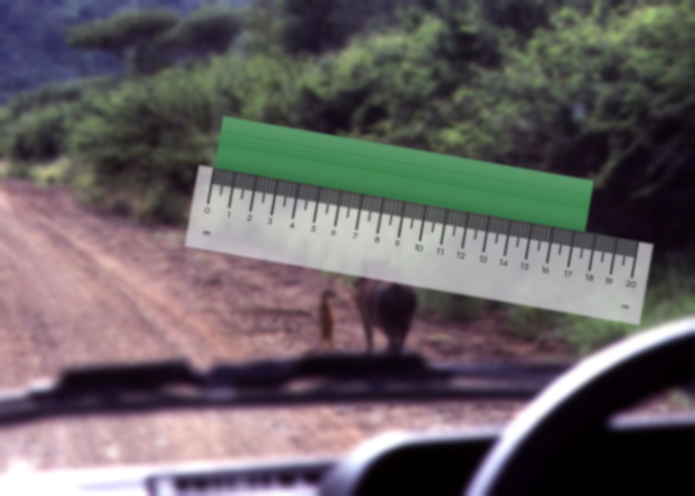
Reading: 17.5 cm
